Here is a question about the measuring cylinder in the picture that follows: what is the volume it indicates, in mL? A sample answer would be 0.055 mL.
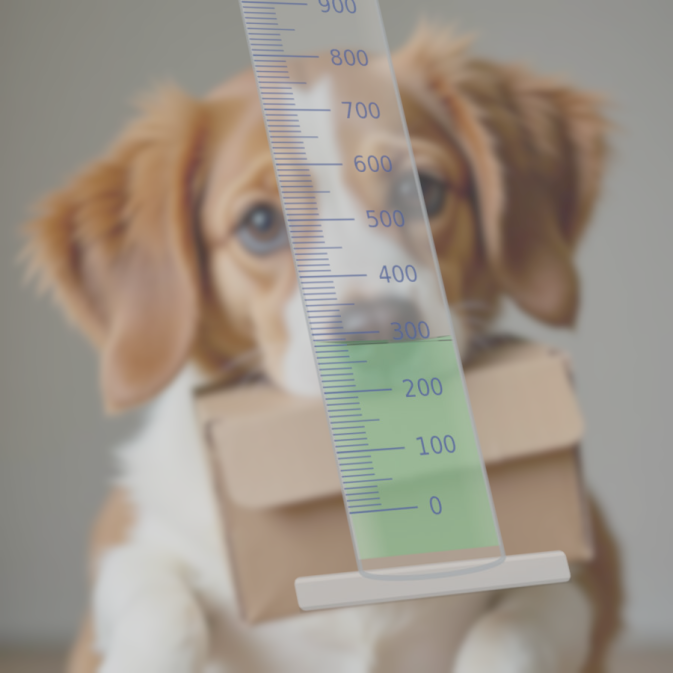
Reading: 280 mL
